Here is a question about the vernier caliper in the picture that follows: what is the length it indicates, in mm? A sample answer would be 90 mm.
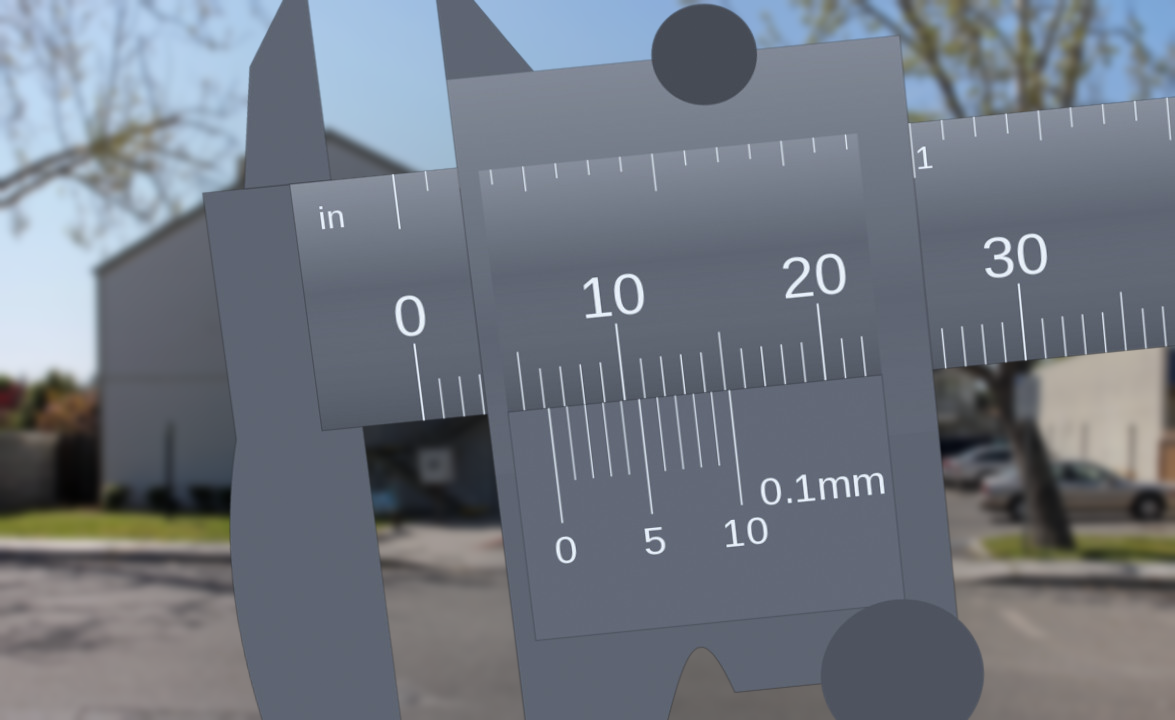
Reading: 6.2 mm
